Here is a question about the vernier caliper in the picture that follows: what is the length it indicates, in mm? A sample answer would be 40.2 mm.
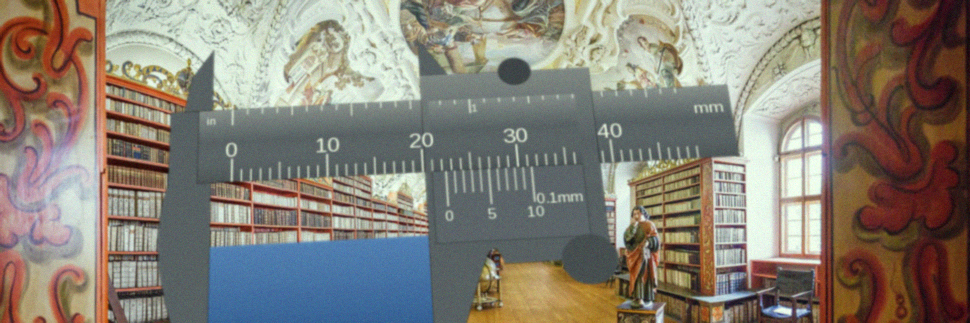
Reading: 22.4 mm
